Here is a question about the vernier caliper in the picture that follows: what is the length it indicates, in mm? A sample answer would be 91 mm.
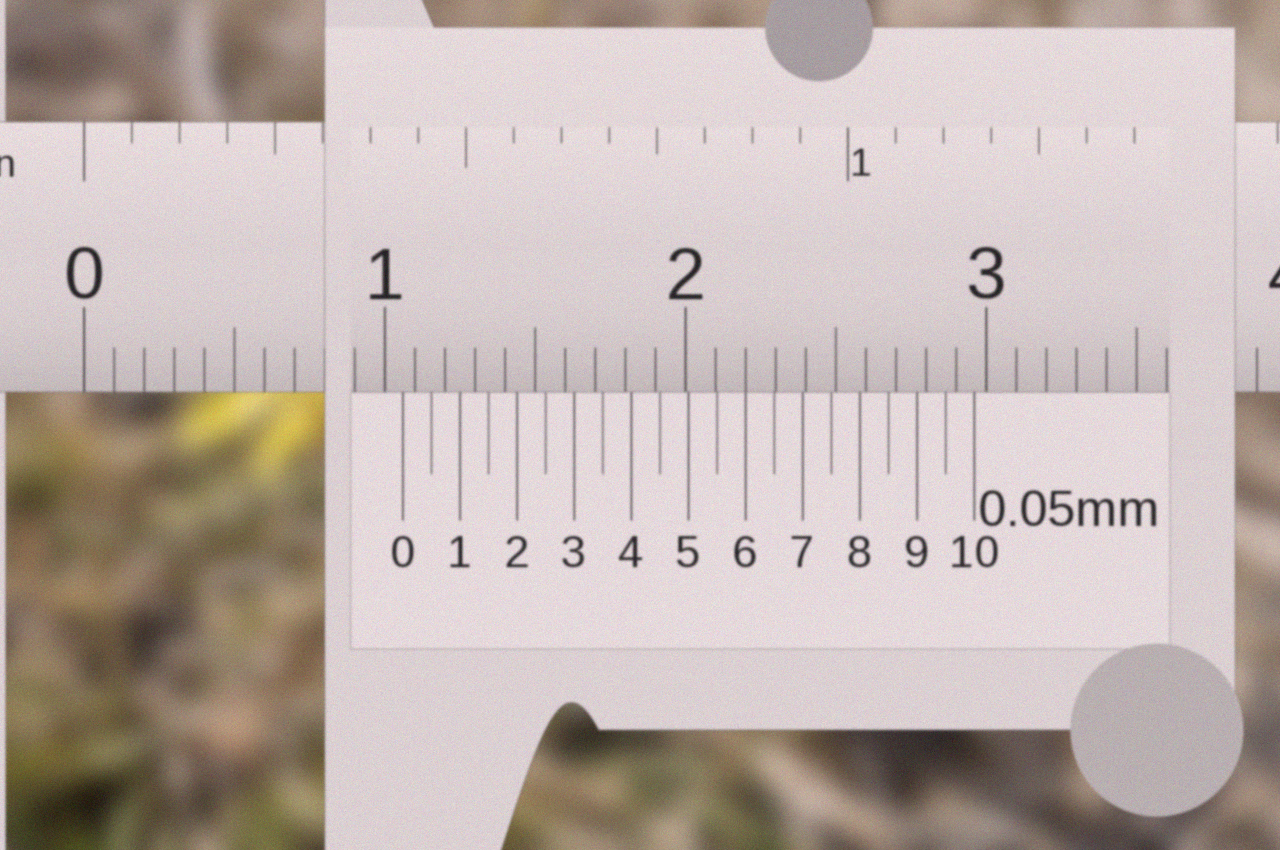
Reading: 10.6 mm
